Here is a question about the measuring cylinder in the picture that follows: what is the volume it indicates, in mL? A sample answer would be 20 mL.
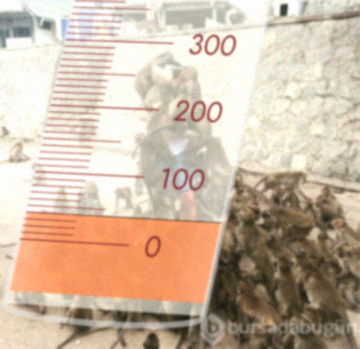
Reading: 40 mL
